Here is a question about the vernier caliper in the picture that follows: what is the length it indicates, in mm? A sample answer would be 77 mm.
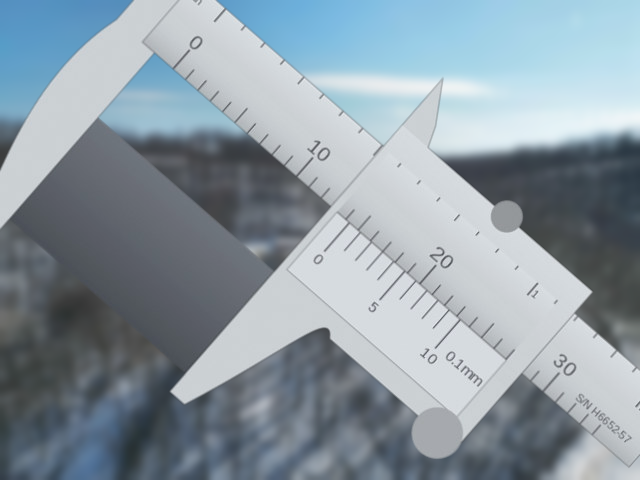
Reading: 14.3 mm
